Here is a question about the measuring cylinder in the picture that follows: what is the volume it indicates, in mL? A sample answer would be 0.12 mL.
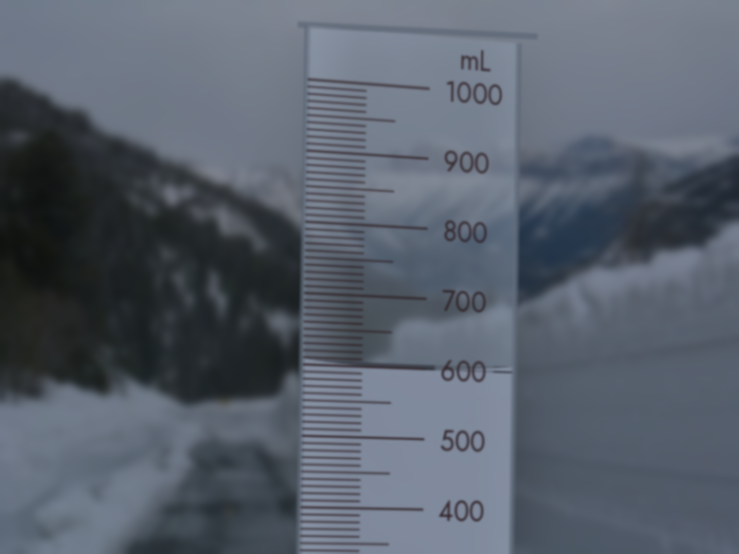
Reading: 600 mL
